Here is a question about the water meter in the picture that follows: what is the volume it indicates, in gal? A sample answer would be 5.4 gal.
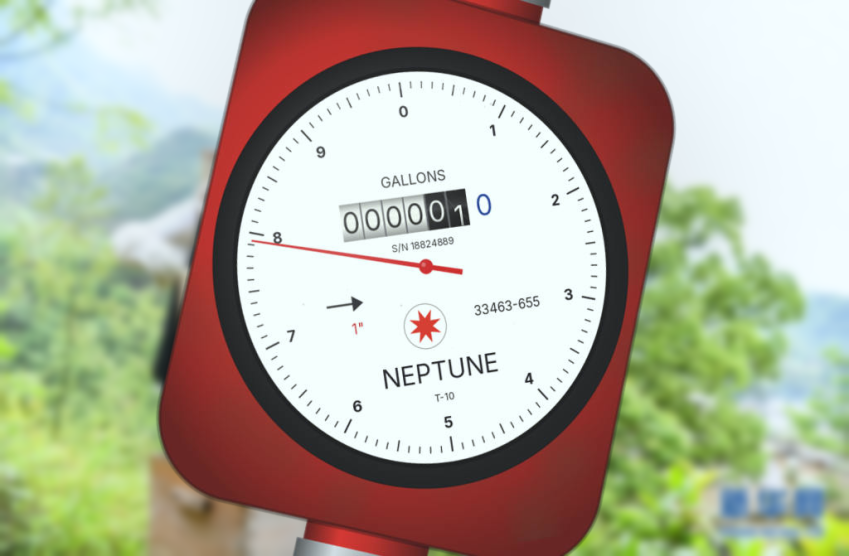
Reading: 7.9 gal
